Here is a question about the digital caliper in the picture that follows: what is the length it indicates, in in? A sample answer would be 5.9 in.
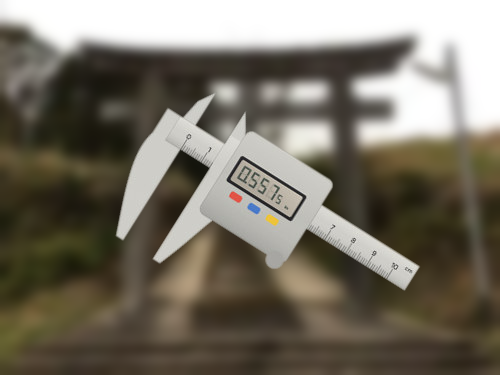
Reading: 0.5575 in
